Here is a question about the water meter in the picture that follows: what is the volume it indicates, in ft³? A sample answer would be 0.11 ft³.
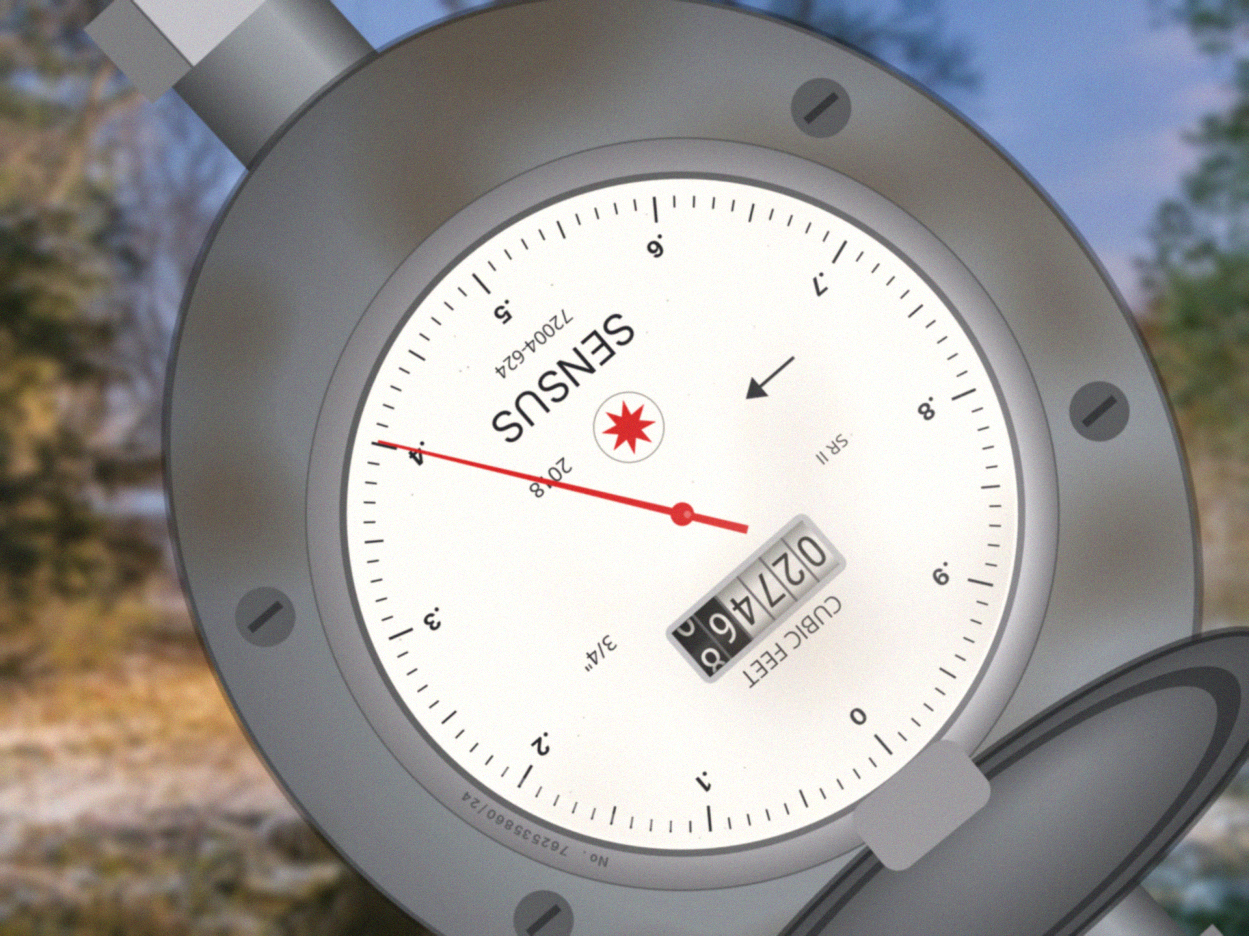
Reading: 27468.40 ft³
